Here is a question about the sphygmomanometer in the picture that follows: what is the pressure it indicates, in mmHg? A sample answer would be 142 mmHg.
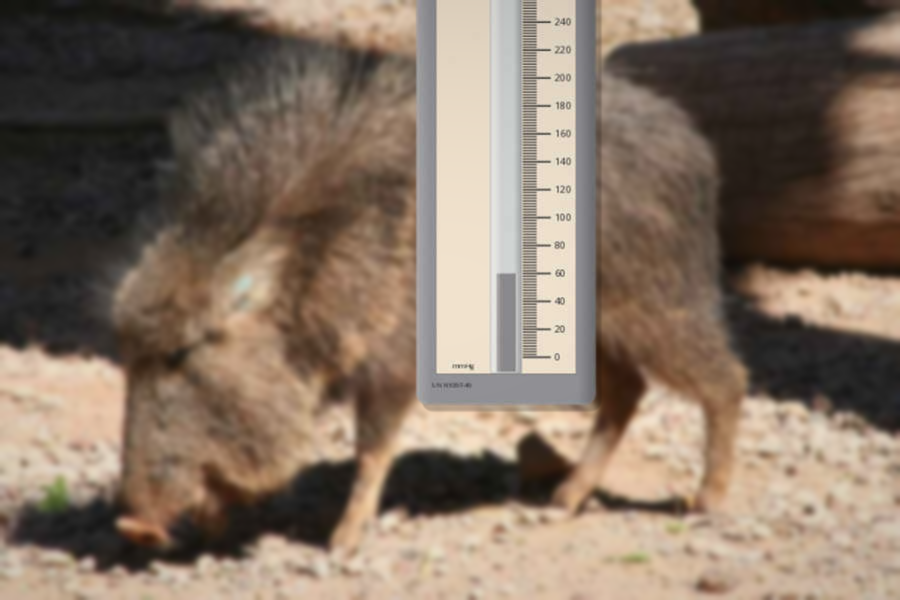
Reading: 60 mmHg
